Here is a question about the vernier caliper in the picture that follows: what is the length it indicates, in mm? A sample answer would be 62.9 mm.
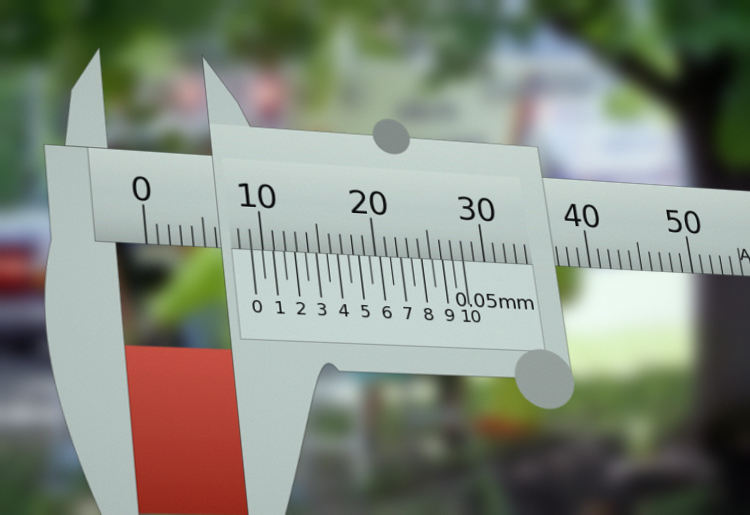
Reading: 9.0 mm
